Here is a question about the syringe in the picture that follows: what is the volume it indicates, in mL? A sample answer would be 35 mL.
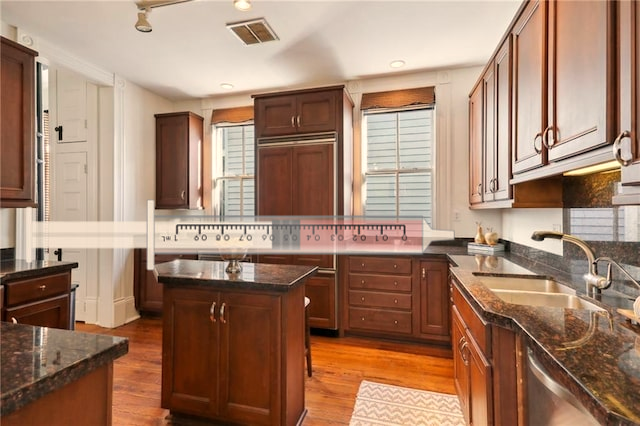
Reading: 0.46 mL
